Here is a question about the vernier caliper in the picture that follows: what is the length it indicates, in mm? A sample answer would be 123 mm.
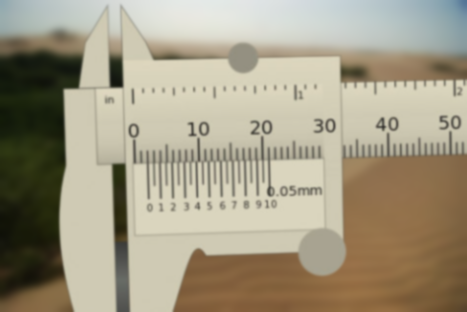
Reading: 2.0 mm
